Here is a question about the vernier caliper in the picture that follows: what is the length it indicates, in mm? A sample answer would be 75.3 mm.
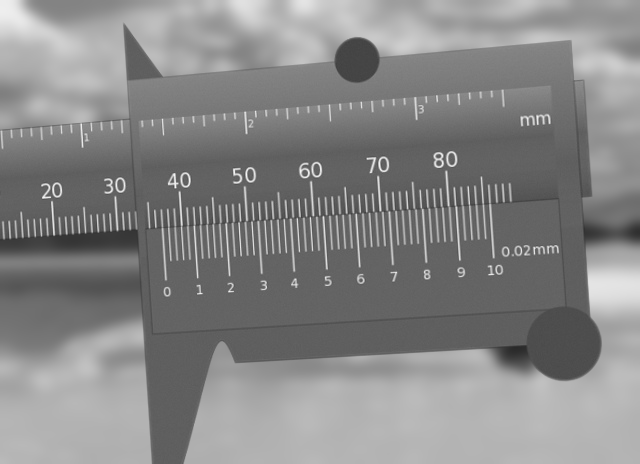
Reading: 37.0 mm
